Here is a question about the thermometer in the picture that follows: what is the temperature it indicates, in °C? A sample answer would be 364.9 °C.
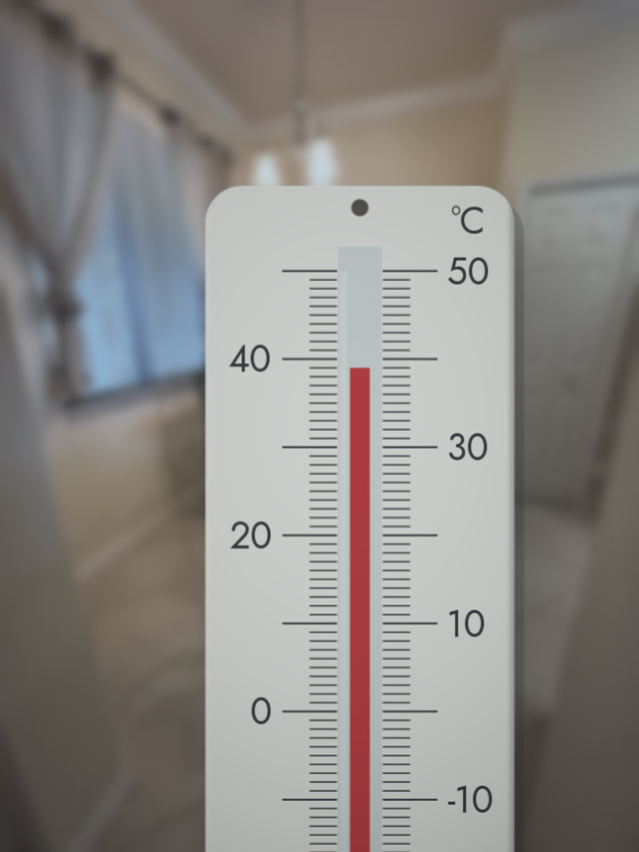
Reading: 39 °C
